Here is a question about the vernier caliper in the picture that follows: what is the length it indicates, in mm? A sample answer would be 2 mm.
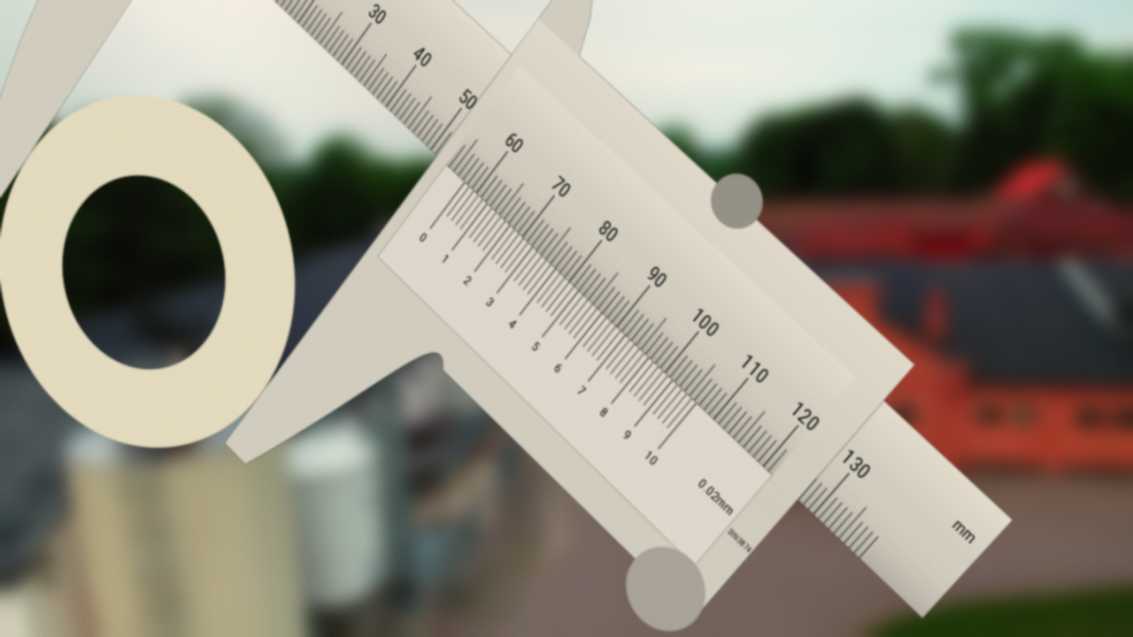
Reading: 57.5 mm
